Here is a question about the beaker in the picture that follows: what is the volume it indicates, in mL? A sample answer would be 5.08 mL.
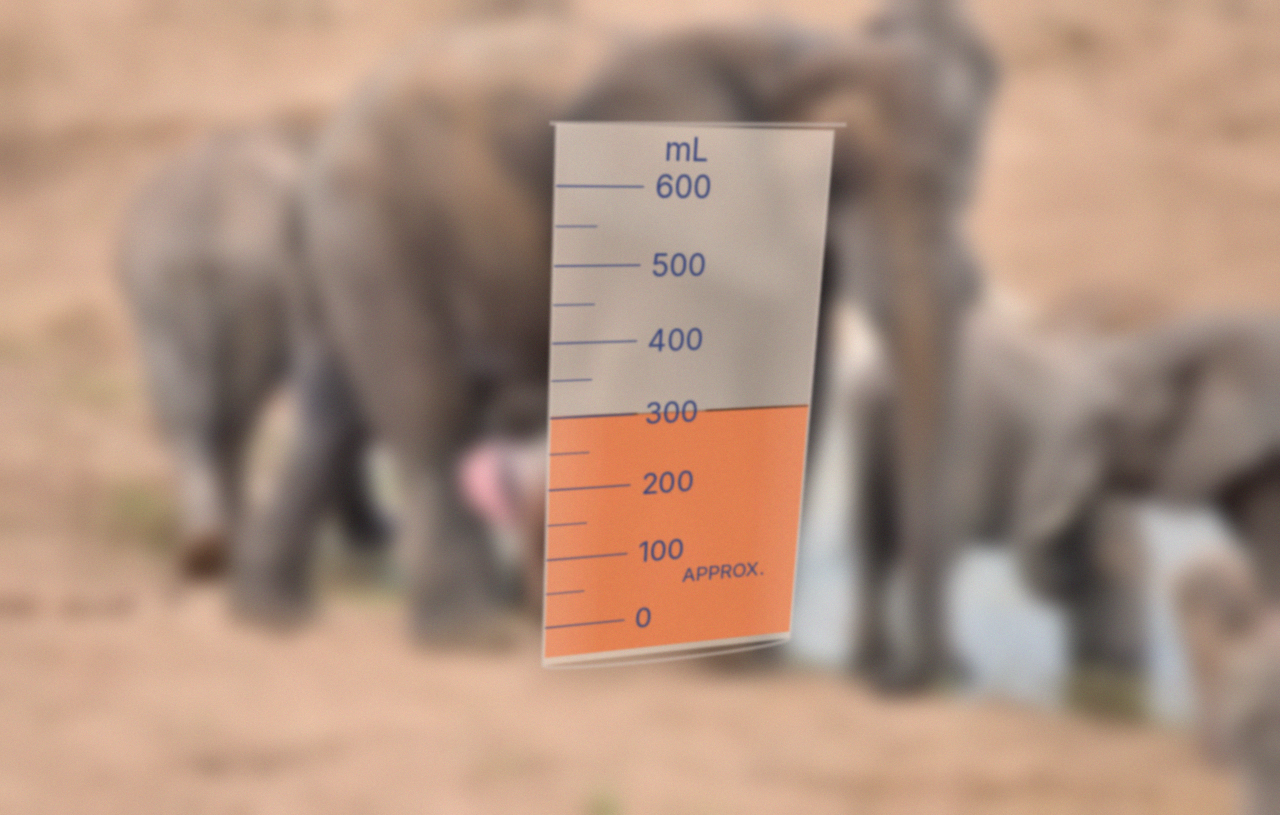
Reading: 300 mL
